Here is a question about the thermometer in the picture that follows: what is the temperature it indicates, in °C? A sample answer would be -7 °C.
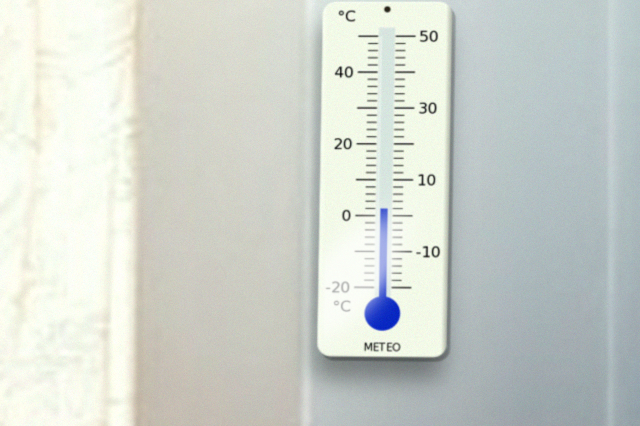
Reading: 2 °C
